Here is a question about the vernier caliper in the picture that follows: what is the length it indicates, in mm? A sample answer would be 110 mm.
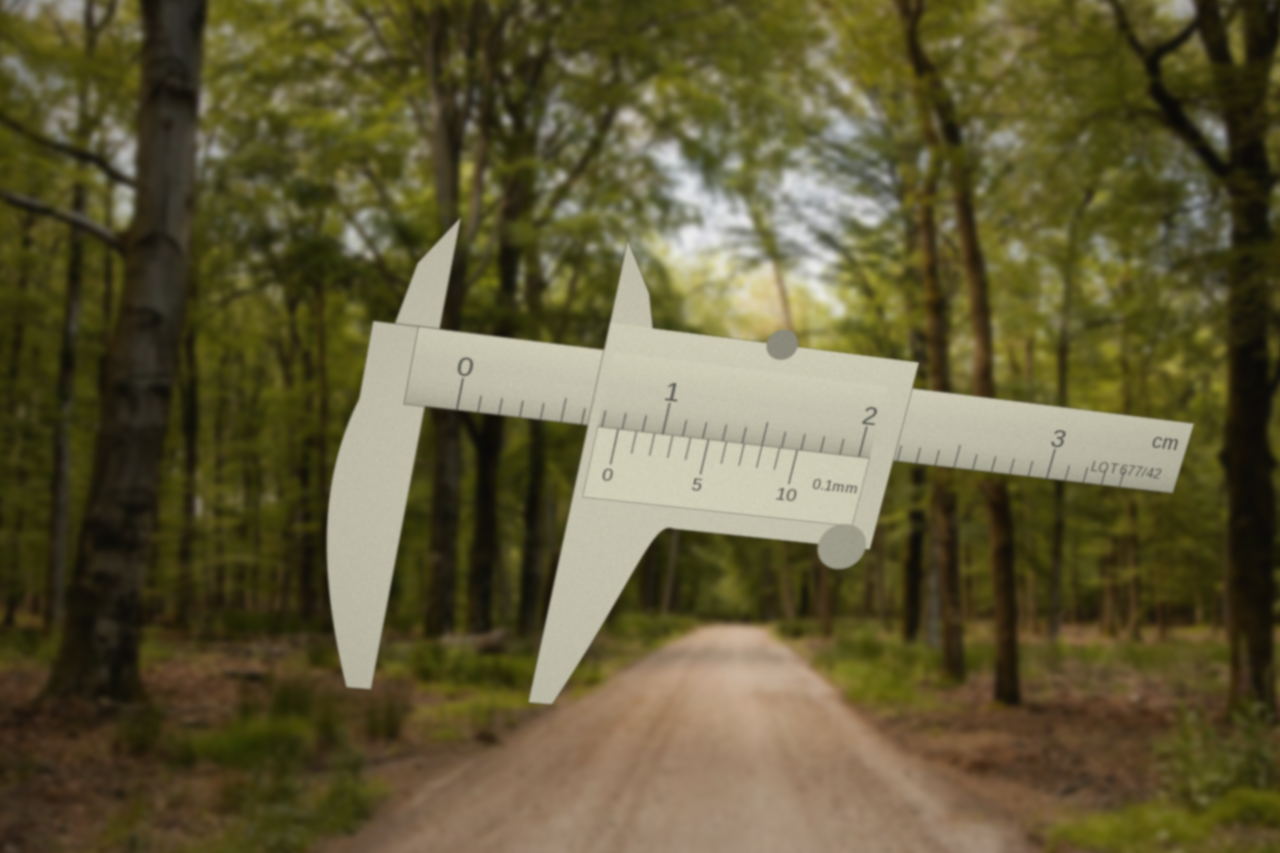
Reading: 7.8 mm
